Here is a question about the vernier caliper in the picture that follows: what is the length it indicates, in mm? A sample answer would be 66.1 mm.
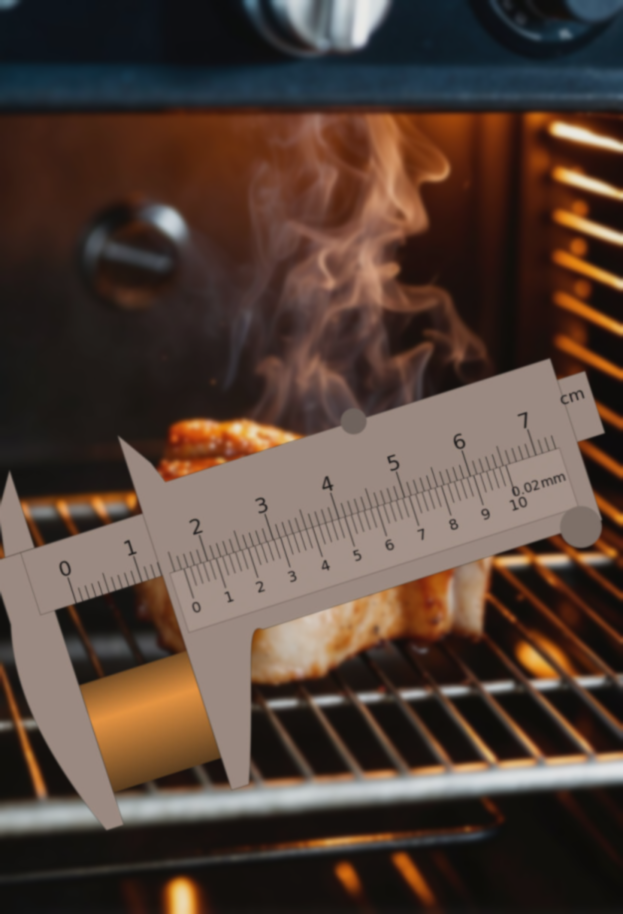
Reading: 16.4 mm
